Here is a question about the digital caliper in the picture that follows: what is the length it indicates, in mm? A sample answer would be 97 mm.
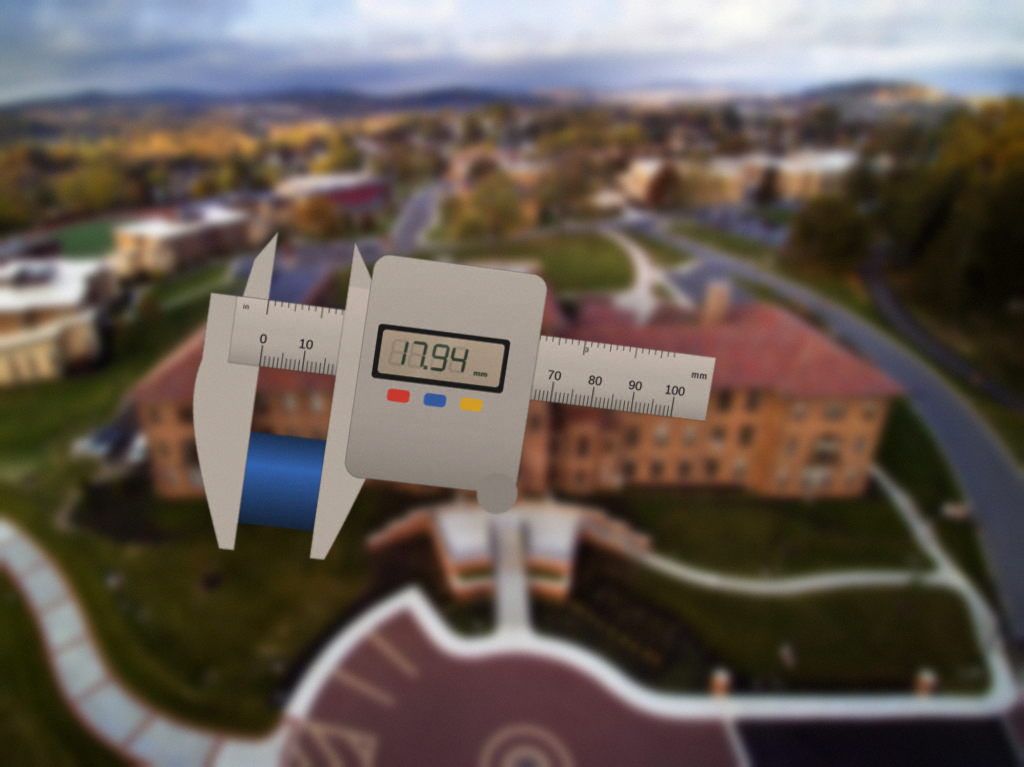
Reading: 17.94 mm
